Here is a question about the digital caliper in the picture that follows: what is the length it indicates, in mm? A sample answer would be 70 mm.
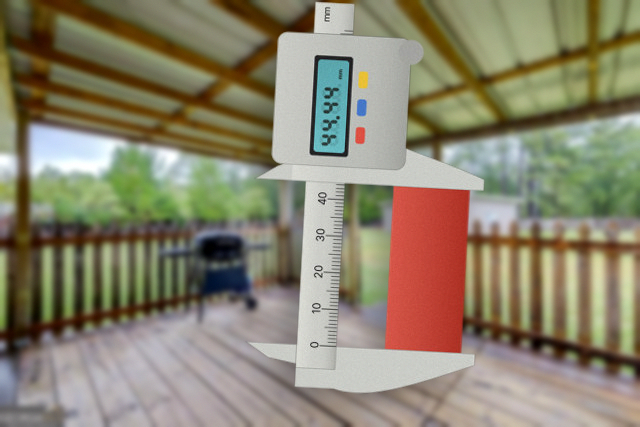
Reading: 44.44 mm
